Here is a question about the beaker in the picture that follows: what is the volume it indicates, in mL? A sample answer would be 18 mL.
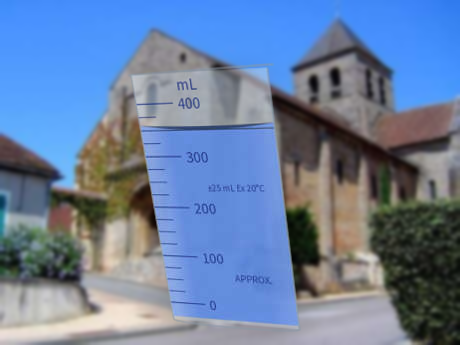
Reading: 350 mL
